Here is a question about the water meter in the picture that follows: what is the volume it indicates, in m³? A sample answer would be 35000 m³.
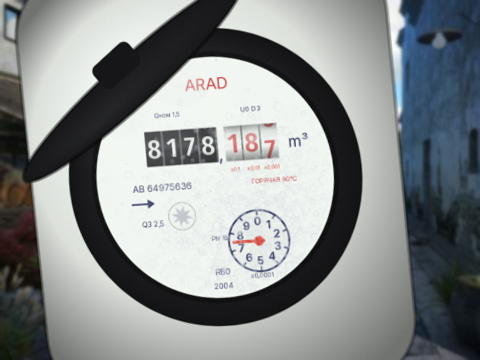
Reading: 8178.1867 m³
